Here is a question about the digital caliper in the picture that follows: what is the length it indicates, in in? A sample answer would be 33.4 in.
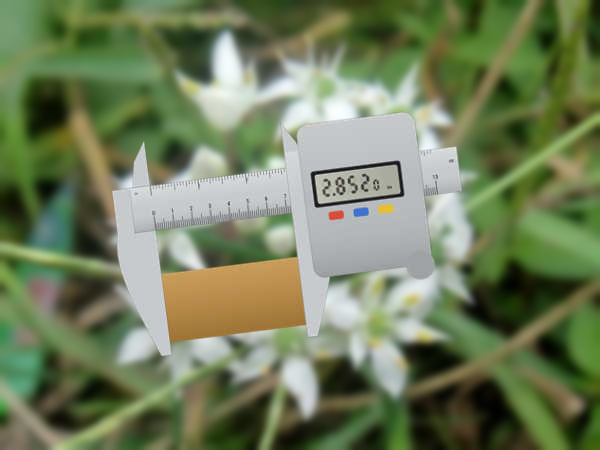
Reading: 2.8520 in
